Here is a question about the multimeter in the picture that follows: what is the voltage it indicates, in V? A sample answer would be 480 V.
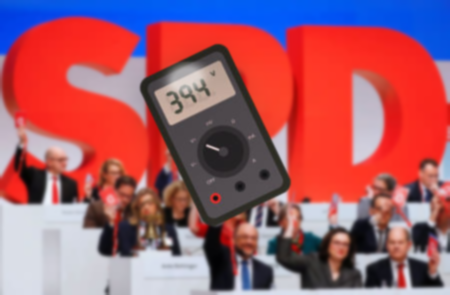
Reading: 394 V
